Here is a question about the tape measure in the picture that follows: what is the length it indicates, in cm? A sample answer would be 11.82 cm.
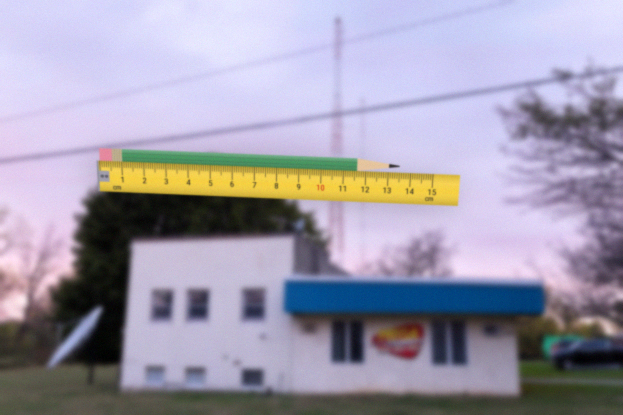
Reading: 13.5 cm
